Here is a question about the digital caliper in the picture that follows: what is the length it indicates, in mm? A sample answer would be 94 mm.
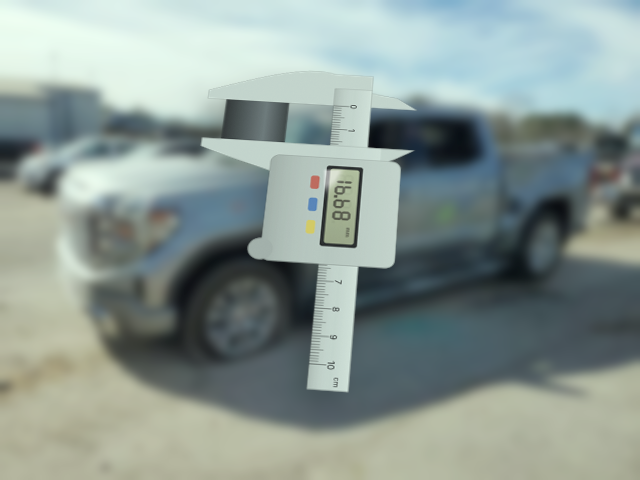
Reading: 16.68 mm
